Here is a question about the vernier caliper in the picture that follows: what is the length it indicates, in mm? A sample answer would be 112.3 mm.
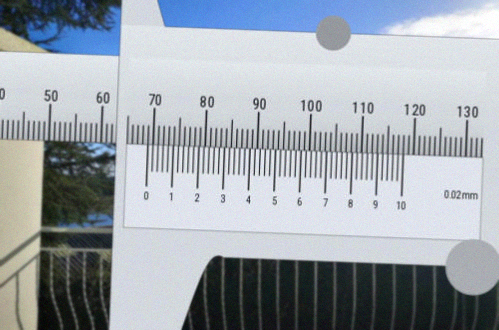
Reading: 69.0 mm
